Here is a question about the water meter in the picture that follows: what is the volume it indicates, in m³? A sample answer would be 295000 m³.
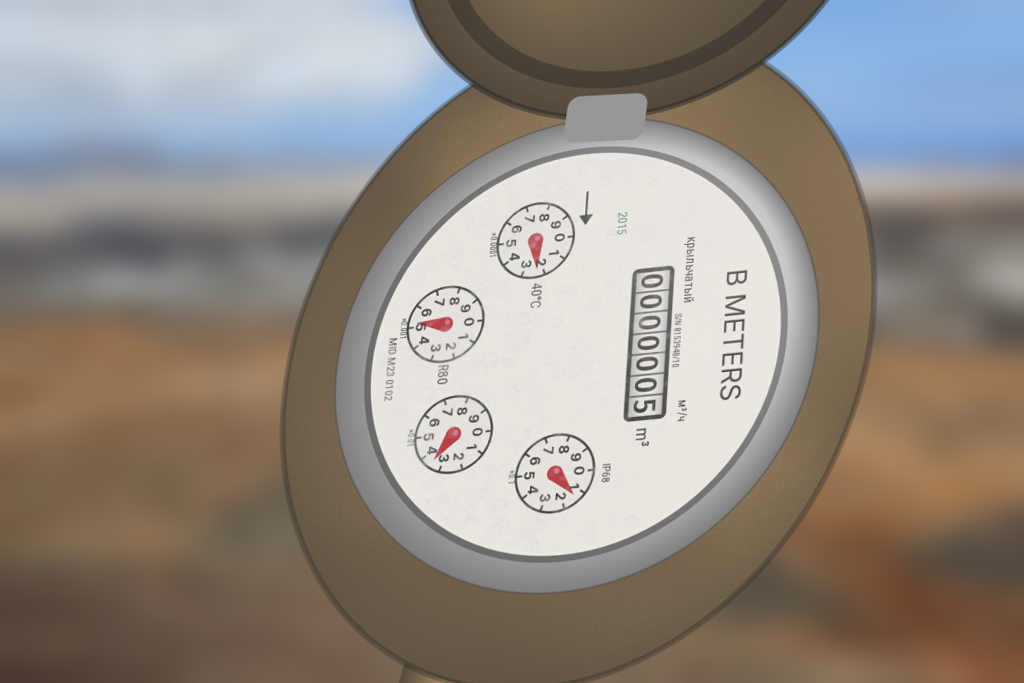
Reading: 5.1352 m³
